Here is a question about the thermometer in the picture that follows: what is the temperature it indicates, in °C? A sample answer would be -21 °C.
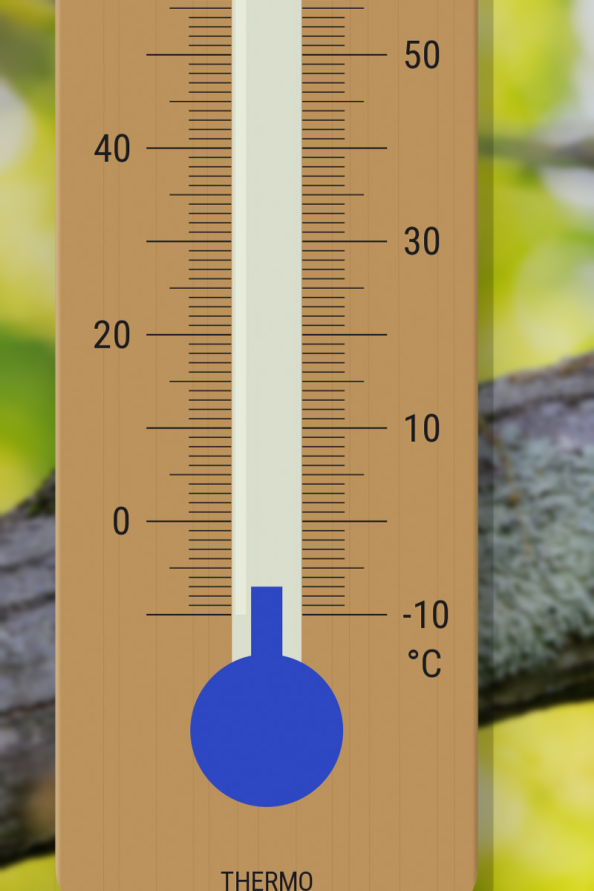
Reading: -7 °C
